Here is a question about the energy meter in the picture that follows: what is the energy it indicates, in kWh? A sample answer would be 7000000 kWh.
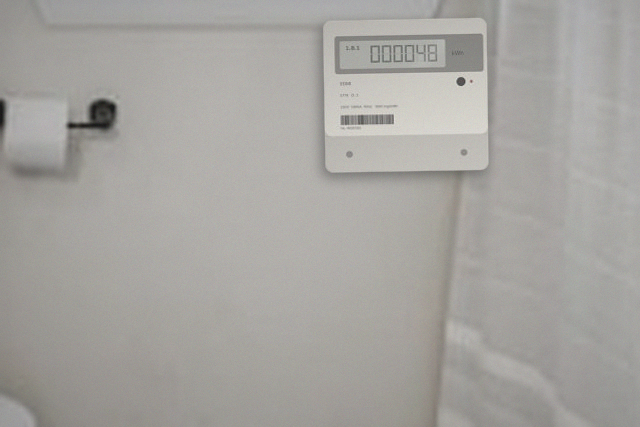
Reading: 48 kWh
